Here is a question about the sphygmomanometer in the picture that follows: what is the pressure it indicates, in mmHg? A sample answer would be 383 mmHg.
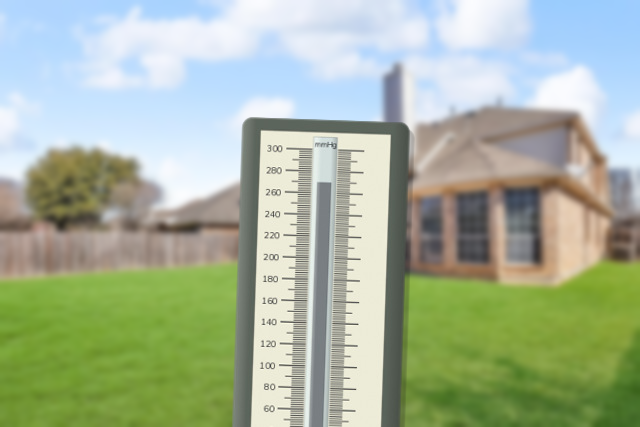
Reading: 270 mmHg
